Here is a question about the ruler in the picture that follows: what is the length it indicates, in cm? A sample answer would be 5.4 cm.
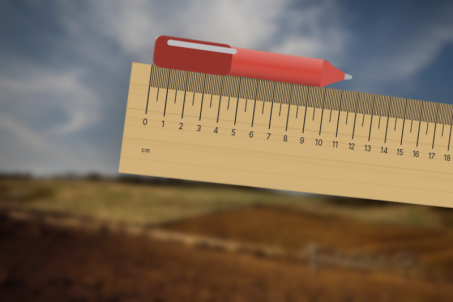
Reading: 11.5 cm
